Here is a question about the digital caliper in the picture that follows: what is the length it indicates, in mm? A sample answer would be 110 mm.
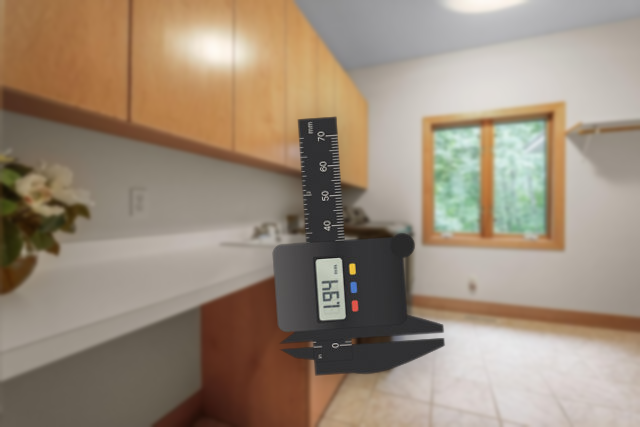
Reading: 1.94 mm
